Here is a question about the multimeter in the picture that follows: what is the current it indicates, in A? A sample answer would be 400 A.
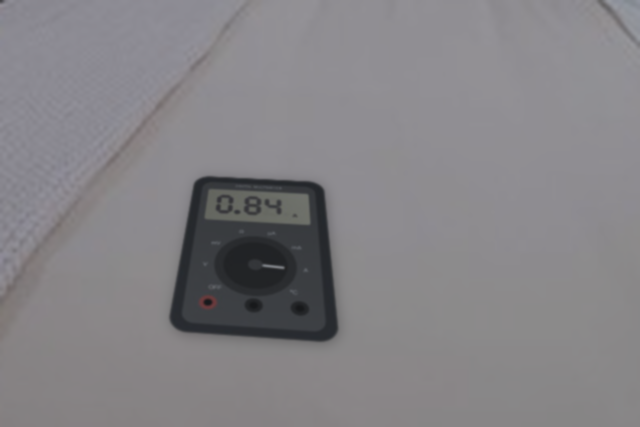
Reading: 0.84 A
